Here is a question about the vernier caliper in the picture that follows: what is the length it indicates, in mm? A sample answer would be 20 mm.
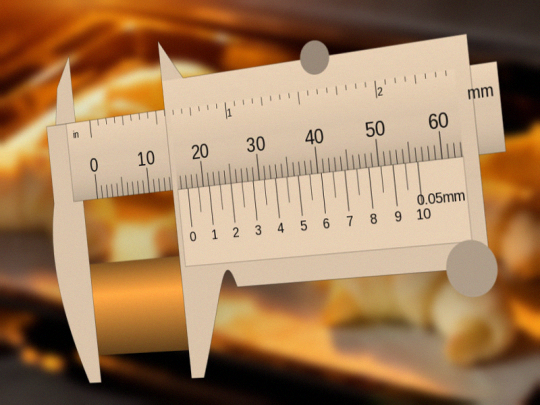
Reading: 17.2 mm
